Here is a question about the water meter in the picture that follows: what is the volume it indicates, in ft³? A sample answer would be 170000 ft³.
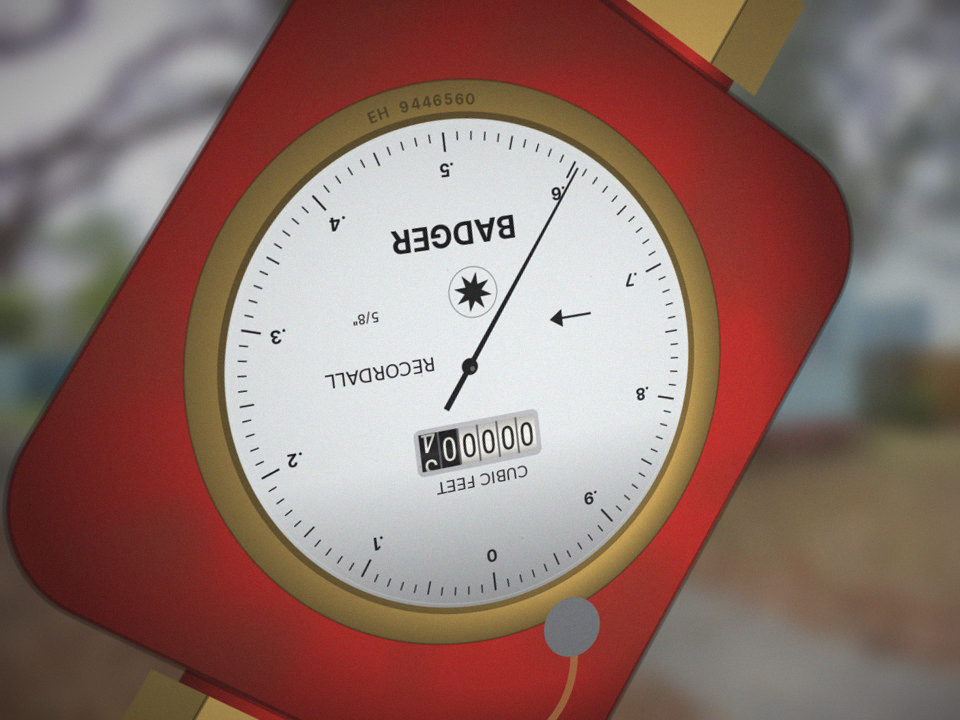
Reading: 3.60 ft³
